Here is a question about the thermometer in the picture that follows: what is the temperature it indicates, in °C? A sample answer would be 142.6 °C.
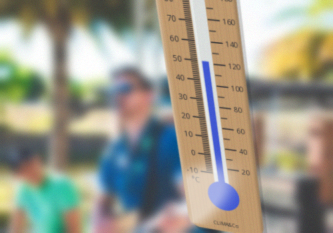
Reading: 50 °C
